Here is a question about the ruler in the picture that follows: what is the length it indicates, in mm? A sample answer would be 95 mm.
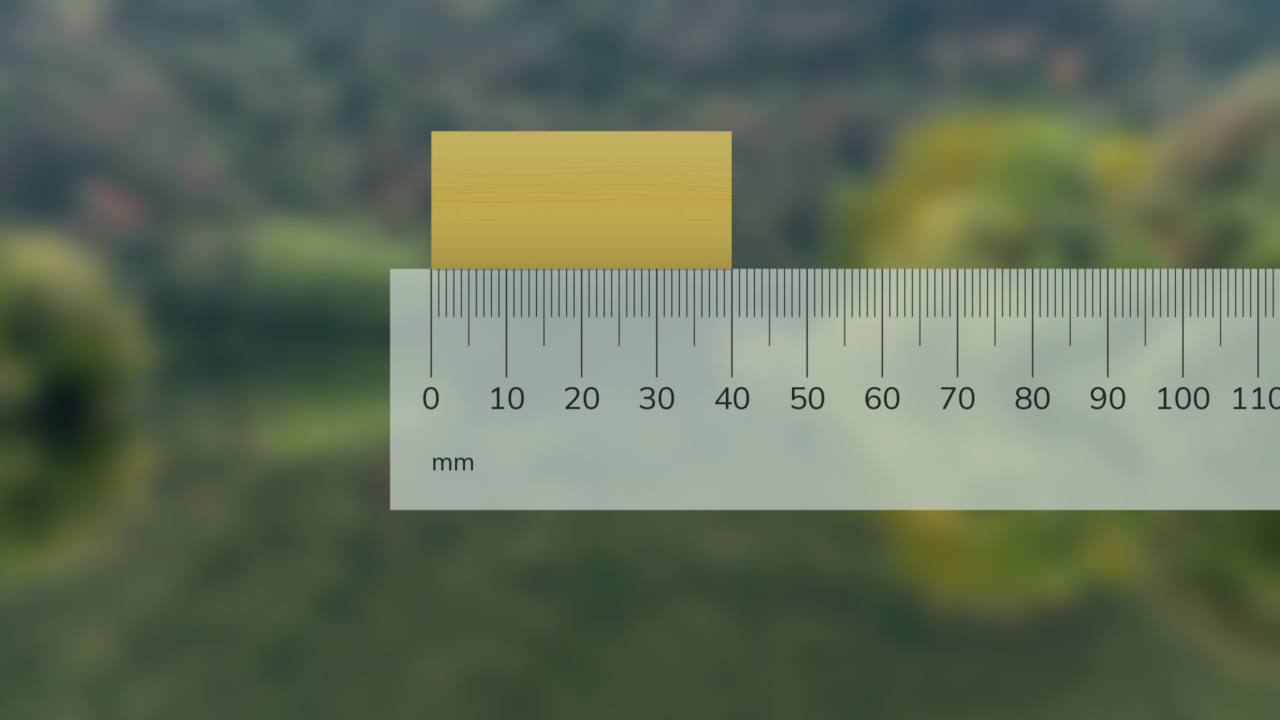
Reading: 40 mm
